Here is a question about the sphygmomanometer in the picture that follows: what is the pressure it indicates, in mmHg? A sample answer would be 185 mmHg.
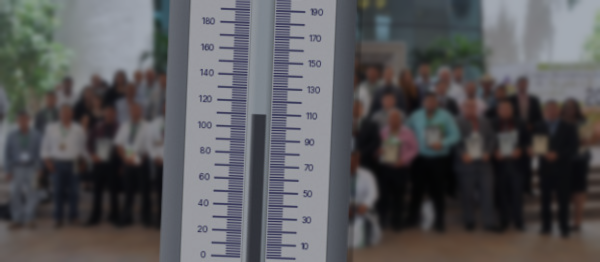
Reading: 110 mmHg
